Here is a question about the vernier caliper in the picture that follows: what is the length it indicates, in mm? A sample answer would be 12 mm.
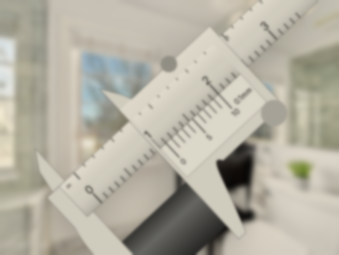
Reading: 11.0 mm
